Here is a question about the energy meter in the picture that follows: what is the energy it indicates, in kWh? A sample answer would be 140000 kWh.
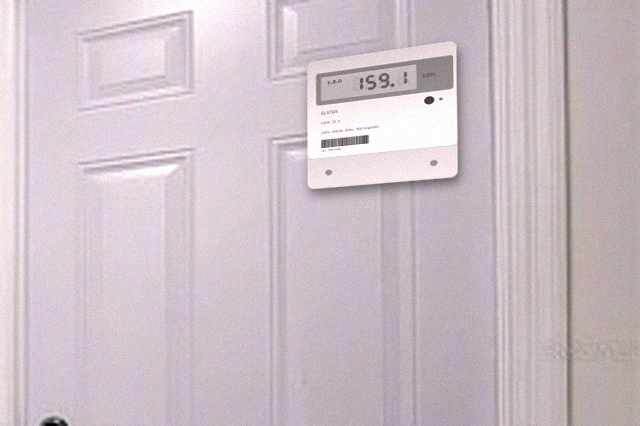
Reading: 159.1 kWh
